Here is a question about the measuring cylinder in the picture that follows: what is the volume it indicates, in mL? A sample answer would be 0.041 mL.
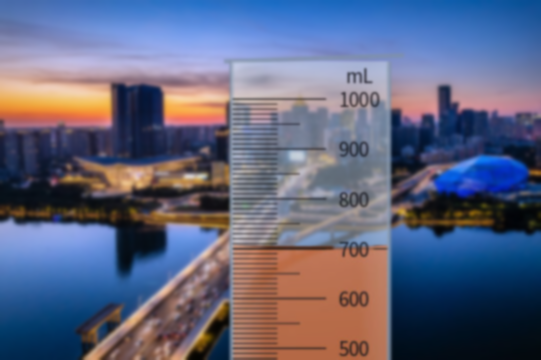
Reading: 700 mL
